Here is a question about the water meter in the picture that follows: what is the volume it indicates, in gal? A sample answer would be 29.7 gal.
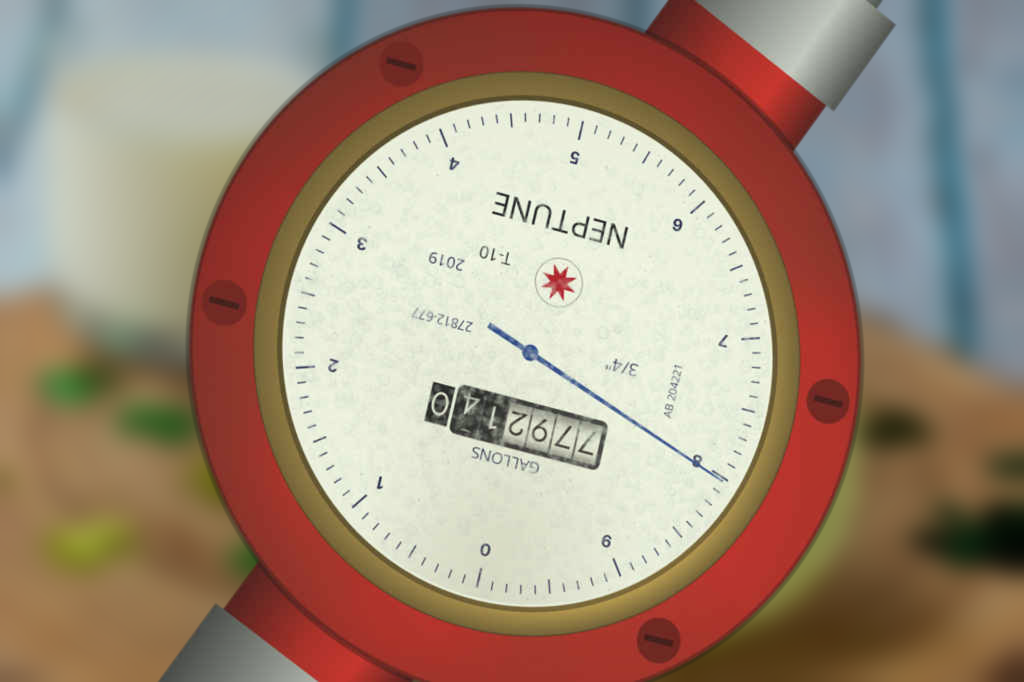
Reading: 7792138.0 gal
